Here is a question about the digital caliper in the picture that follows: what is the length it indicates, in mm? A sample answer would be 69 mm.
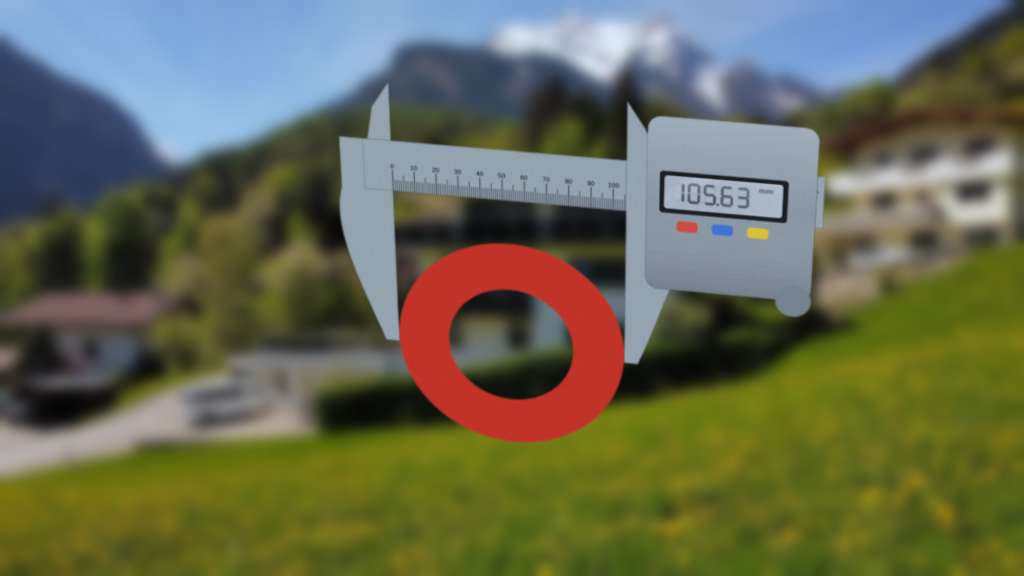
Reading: 105.63 mm
